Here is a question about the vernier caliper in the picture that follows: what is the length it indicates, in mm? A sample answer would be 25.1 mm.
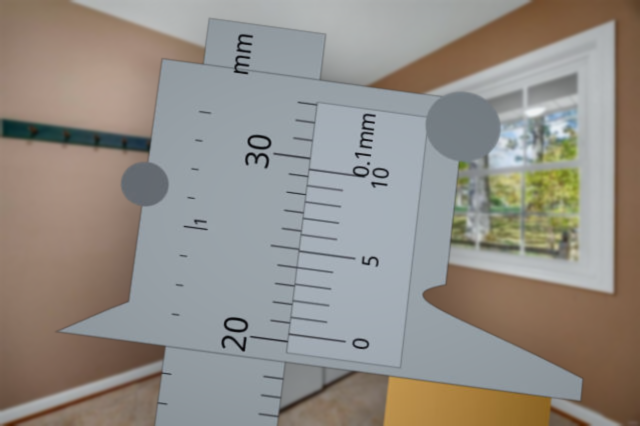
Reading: 20.4 mm
